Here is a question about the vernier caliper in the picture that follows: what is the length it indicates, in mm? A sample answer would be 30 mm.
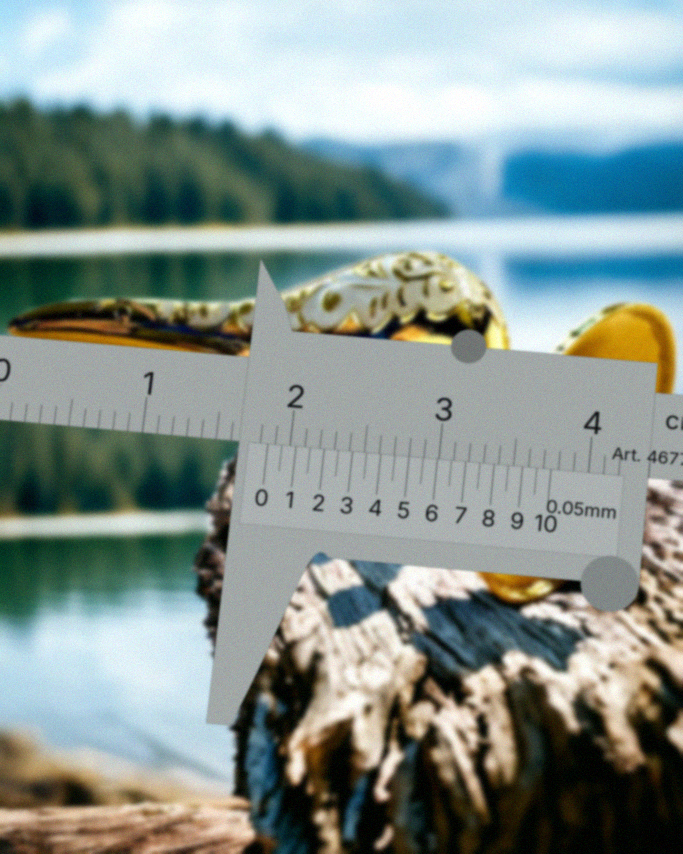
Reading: 18.5 mm
